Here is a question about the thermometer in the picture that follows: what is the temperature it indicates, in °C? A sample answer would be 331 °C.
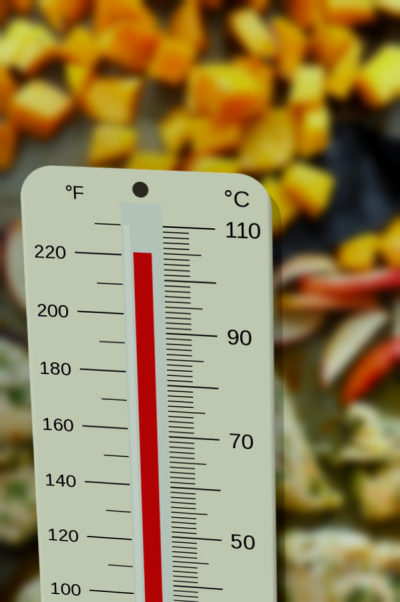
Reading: 105 °C
